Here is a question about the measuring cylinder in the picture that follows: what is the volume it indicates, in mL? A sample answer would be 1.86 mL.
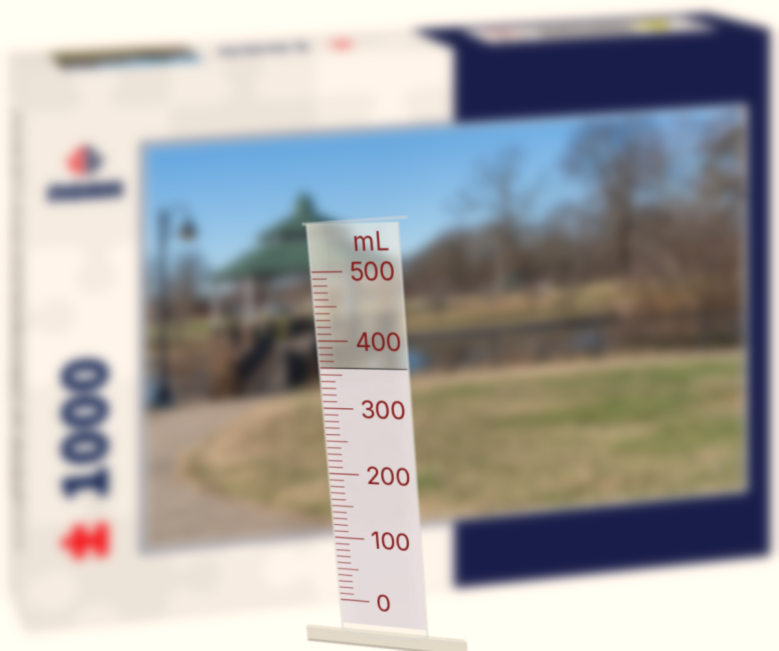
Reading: 360 mL
